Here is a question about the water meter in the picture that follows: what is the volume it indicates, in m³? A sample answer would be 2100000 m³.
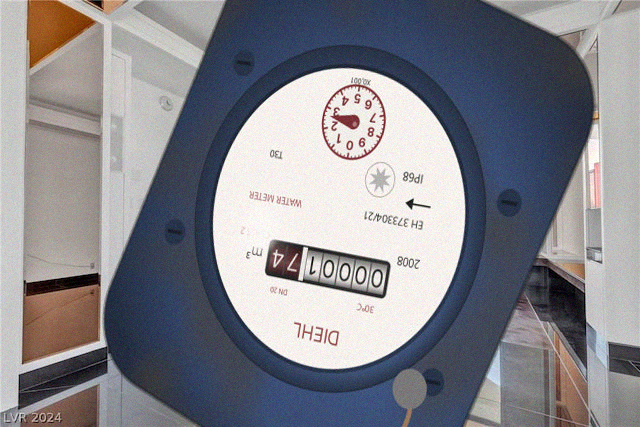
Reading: 1.742 m³
